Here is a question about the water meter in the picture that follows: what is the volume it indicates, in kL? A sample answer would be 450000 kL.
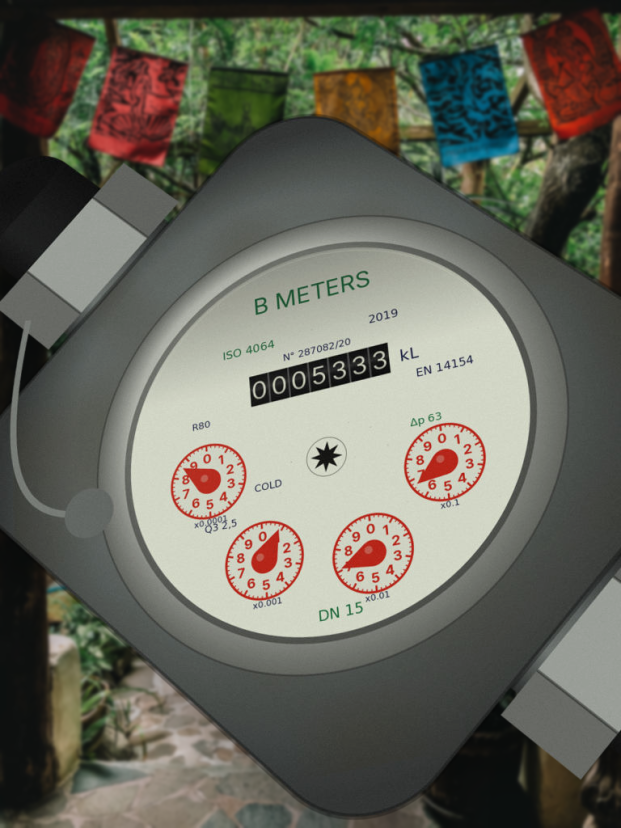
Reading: 5333.6708 kL
